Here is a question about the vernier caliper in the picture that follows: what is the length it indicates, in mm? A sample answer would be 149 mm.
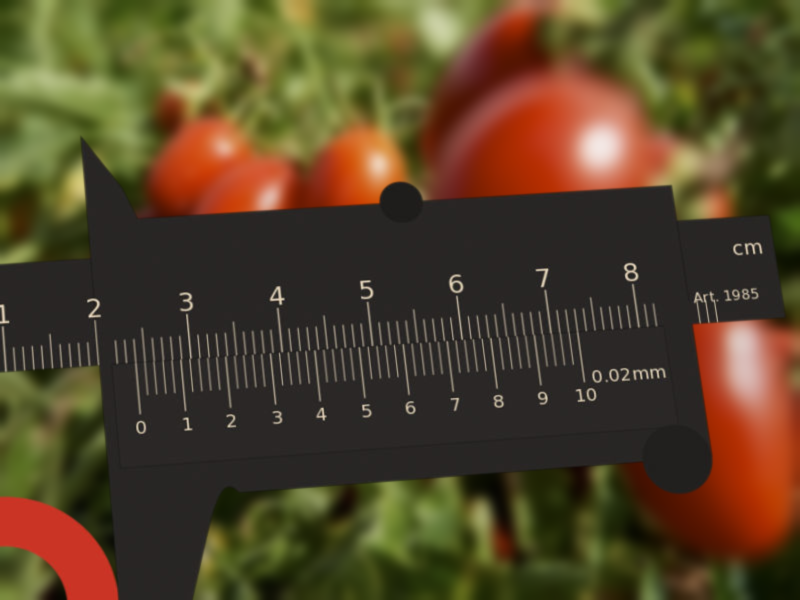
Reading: 24.0 mm
